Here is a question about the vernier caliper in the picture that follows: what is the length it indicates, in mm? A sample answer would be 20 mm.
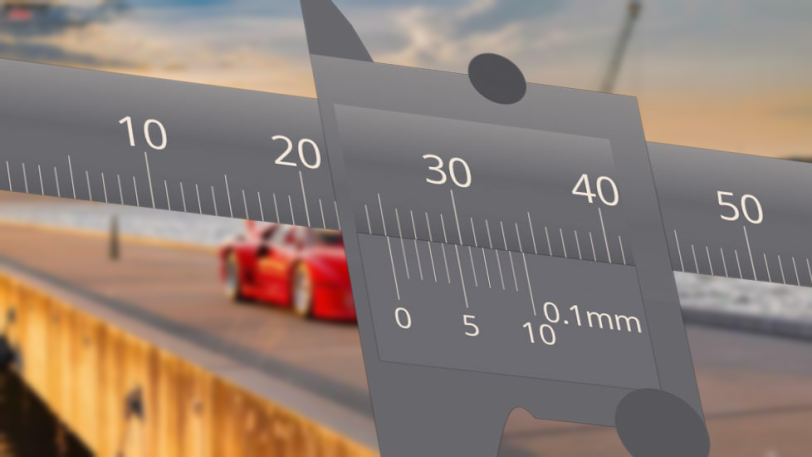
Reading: 25.1 mm
